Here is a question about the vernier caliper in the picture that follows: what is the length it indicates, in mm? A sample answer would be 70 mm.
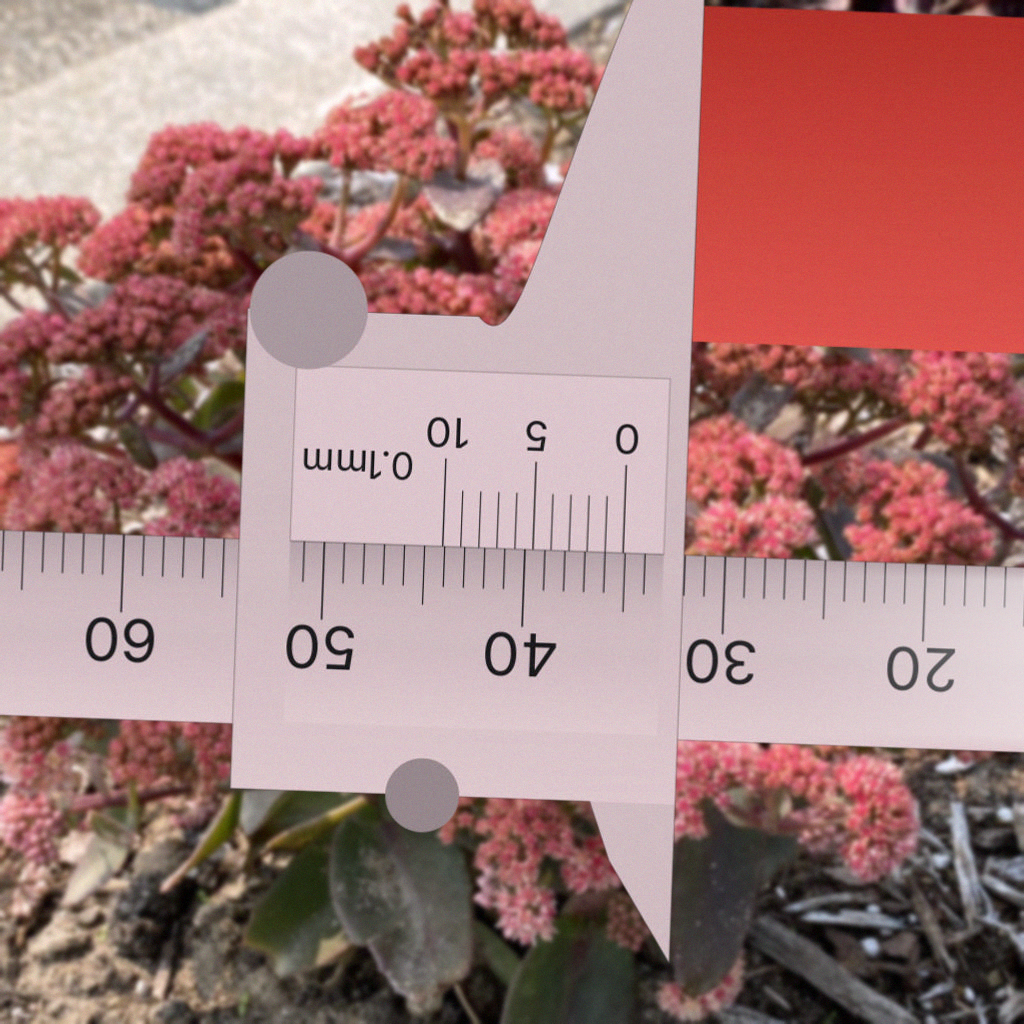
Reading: 35.1 mm
